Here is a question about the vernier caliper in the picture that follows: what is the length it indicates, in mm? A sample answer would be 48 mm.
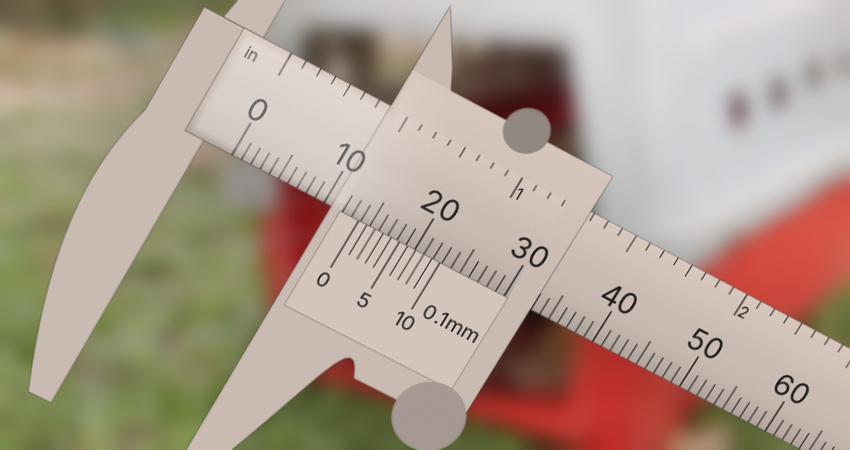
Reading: 13.8 mm
